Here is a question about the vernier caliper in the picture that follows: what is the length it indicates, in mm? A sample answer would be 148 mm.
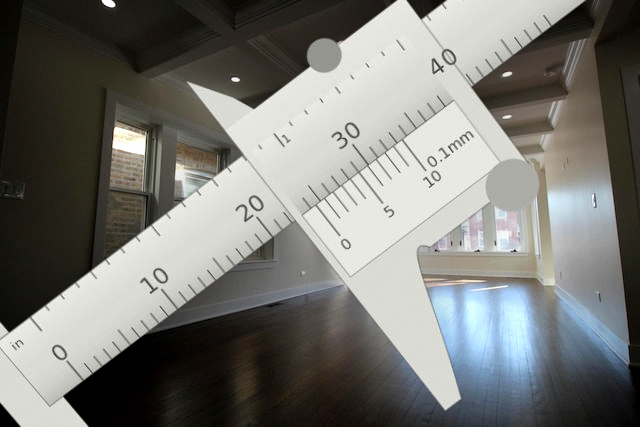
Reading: 24.5 mm
